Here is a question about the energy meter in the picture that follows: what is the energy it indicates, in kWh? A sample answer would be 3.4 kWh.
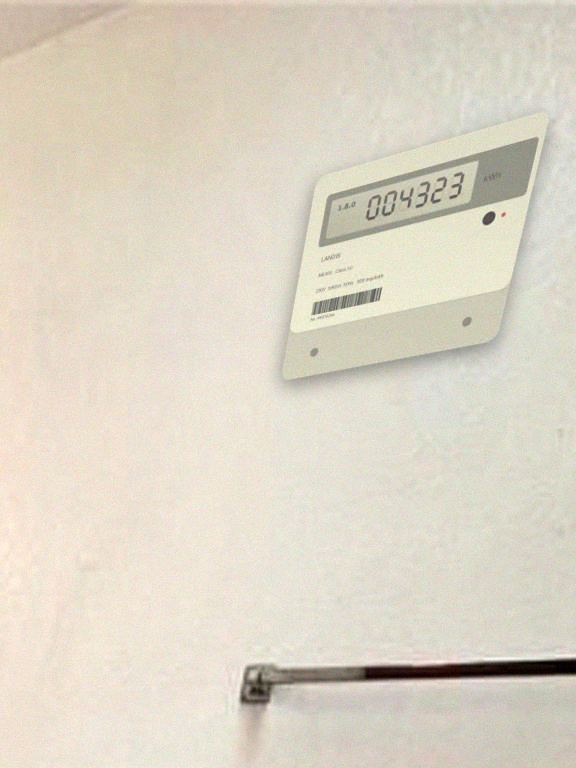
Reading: 4323 kWh
